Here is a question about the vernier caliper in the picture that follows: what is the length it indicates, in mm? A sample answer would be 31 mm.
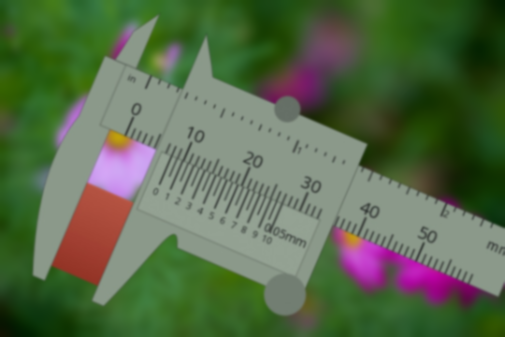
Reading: 8.0 mm
